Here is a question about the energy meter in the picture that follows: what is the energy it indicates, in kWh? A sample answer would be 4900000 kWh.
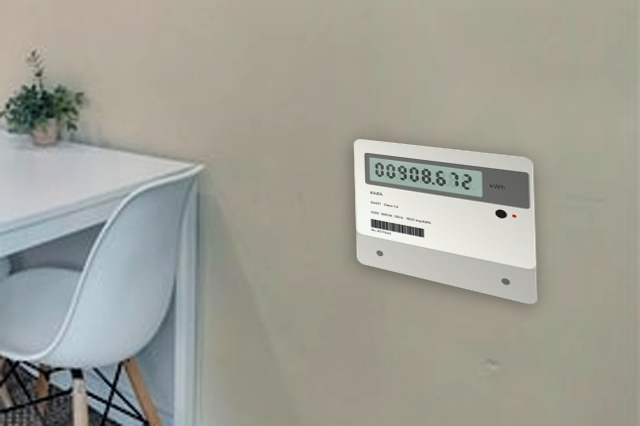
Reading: 908.672 kWh
